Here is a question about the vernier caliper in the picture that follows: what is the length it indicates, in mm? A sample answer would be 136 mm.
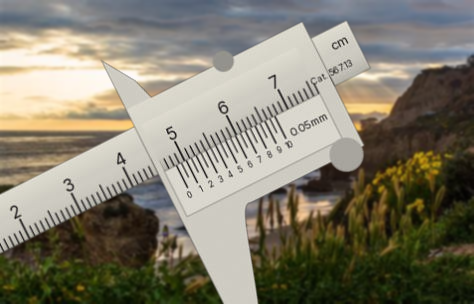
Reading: 48.4 mm
